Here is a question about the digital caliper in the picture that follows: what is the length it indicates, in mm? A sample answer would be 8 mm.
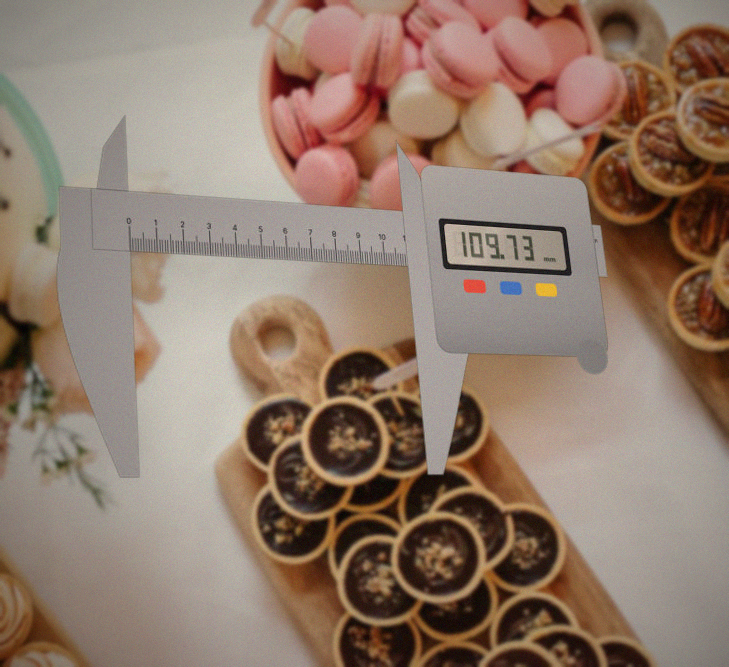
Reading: 109.73 mm
